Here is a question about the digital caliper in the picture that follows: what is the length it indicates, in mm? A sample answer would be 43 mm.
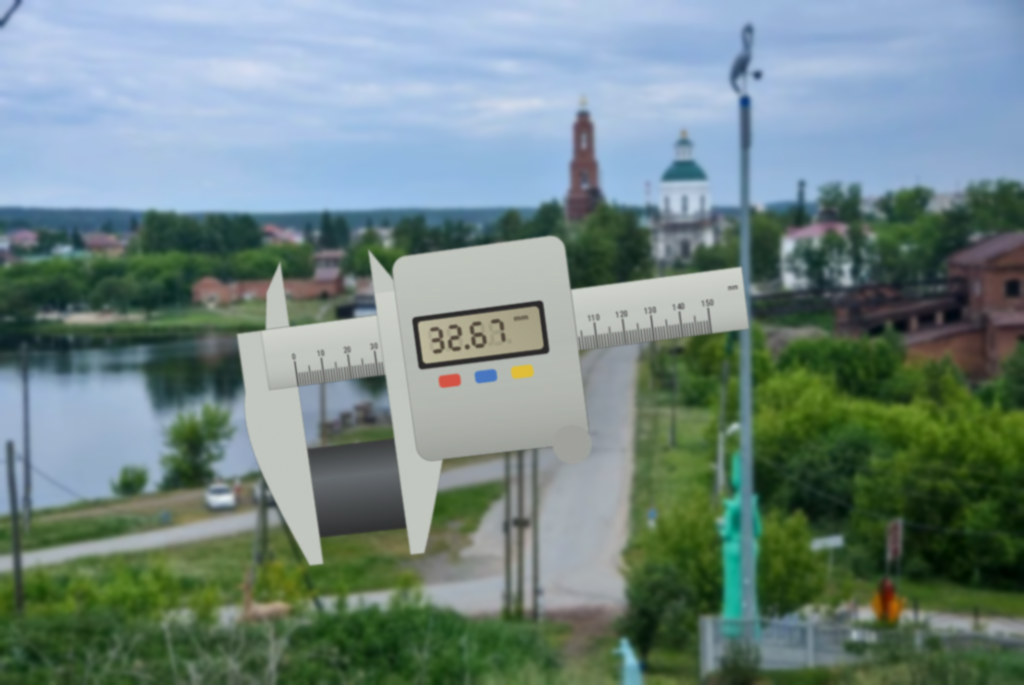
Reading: 32.67 mm
